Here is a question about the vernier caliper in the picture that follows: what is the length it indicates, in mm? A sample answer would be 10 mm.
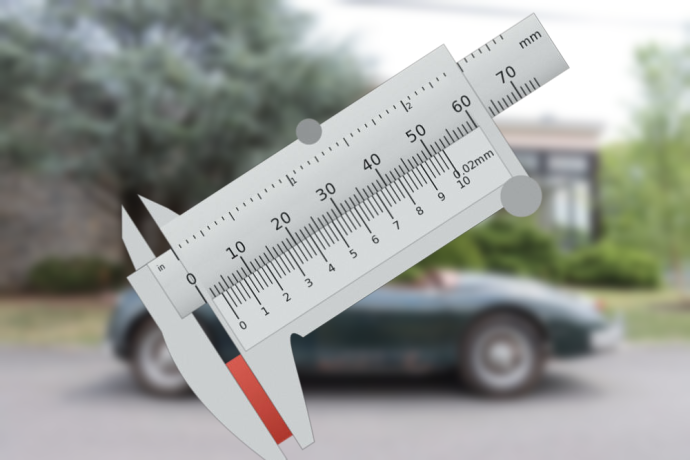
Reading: 3.4 mm
